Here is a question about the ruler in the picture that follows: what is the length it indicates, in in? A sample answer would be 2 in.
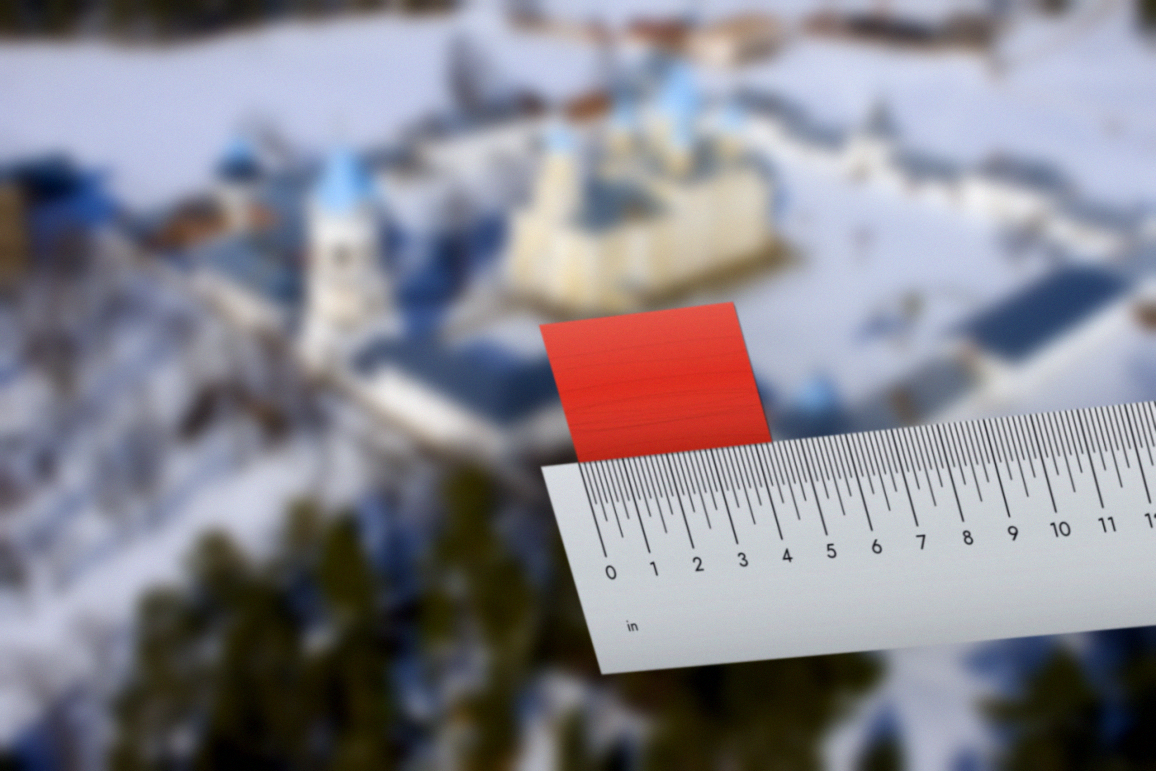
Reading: 4.375 in
